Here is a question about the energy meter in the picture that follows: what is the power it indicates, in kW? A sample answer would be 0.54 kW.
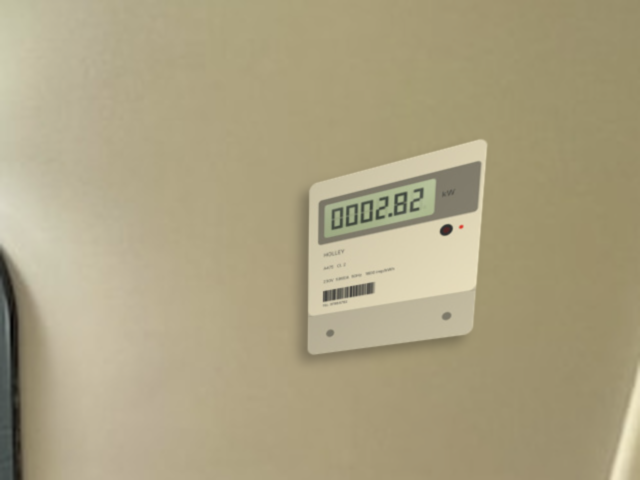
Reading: 2.82 kW
